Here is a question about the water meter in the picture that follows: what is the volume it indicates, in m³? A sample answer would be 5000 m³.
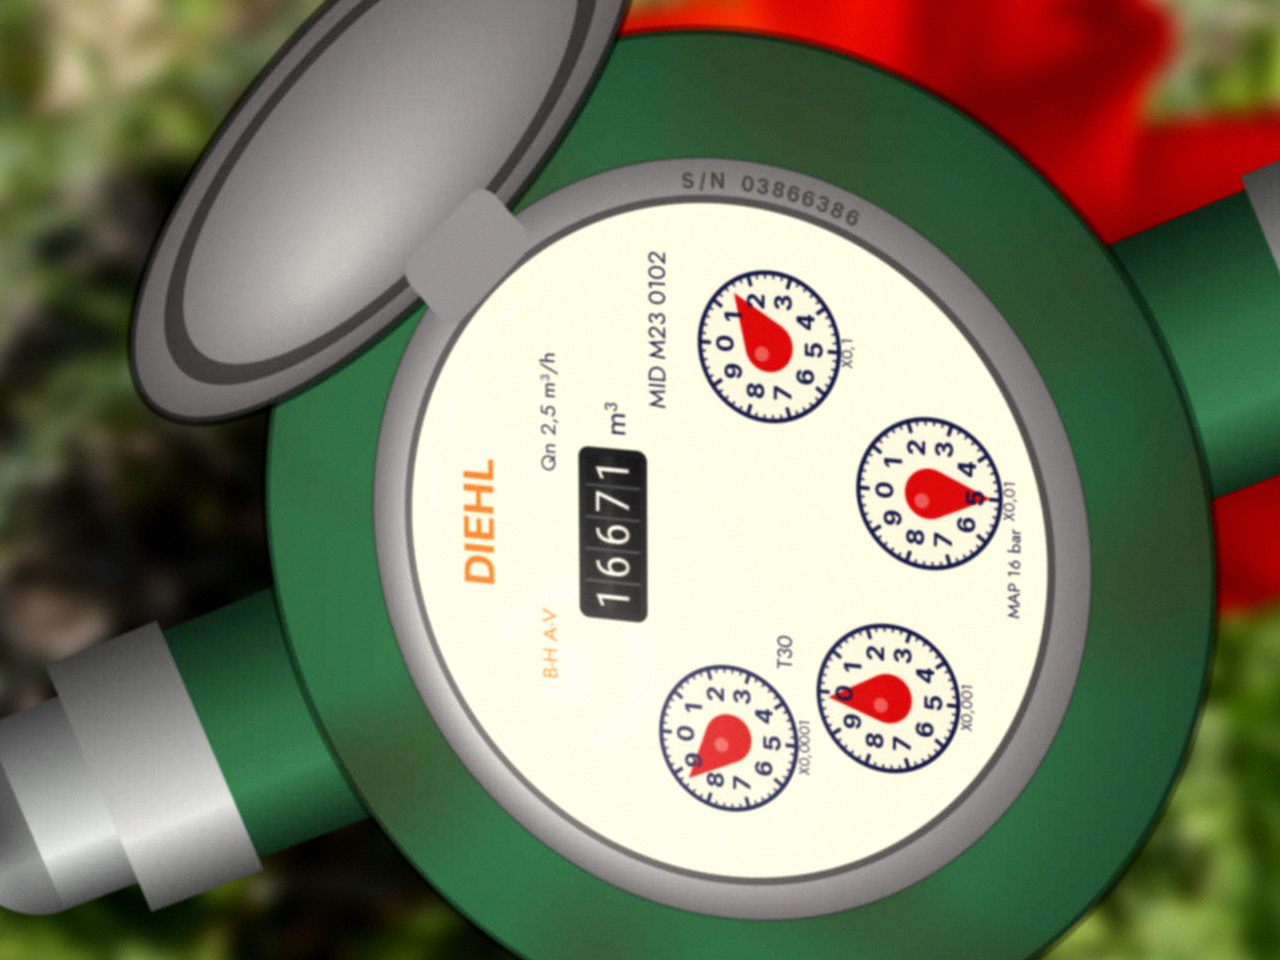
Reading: 16671.1498 m³
